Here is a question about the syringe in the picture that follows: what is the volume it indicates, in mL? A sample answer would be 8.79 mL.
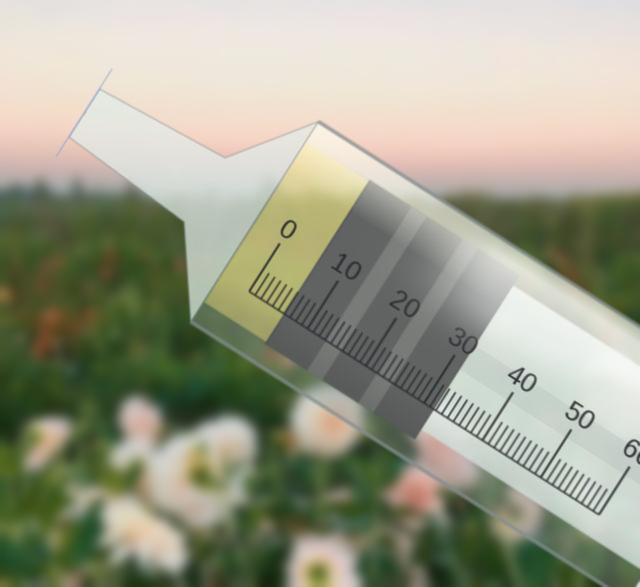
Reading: 6 mL
